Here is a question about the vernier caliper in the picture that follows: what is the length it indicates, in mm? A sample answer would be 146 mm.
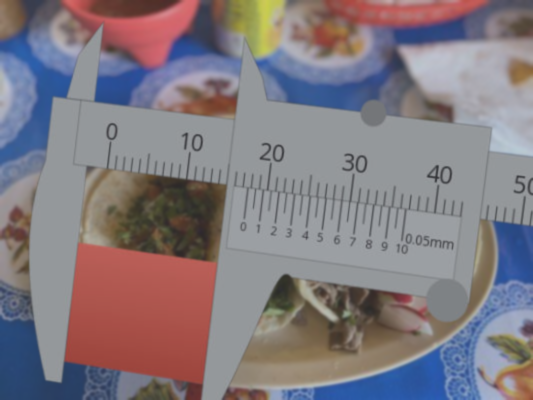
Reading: 17.6 mm
